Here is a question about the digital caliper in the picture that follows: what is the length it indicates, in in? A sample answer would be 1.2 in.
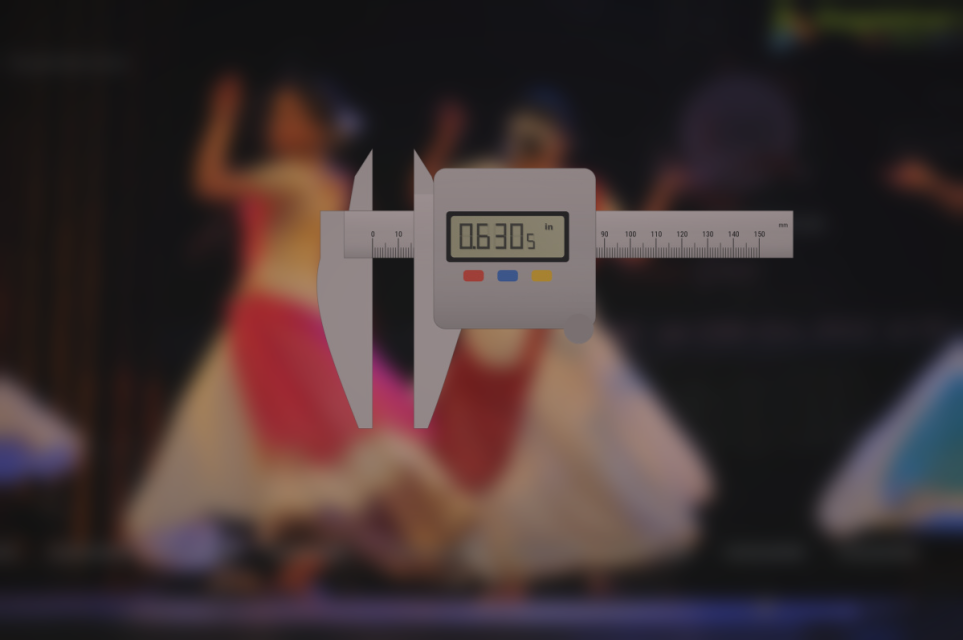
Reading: 0.6305 in
